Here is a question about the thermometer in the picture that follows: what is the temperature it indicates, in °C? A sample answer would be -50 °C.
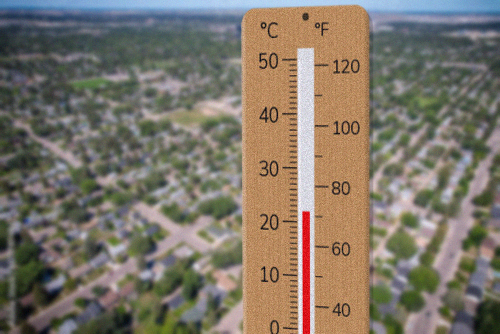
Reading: 22 °C
